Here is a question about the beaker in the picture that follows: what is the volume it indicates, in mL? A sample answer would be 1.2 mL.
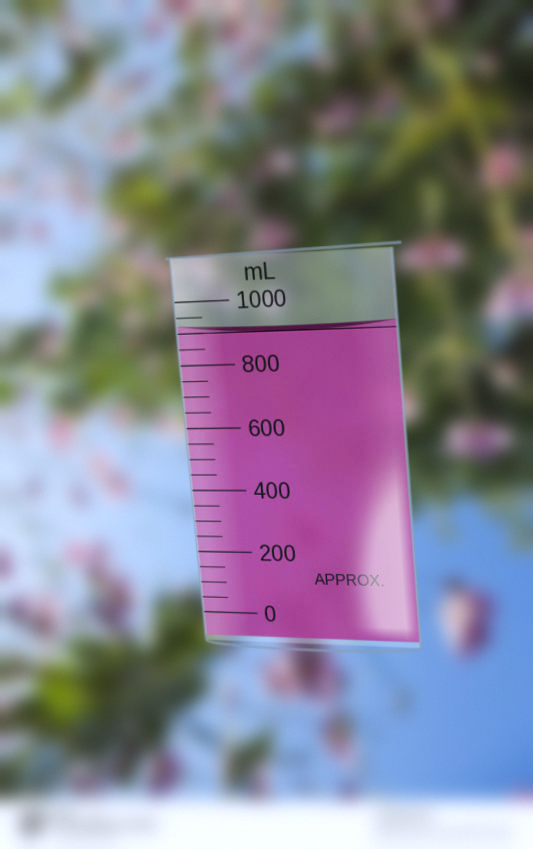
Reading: 900 mL
